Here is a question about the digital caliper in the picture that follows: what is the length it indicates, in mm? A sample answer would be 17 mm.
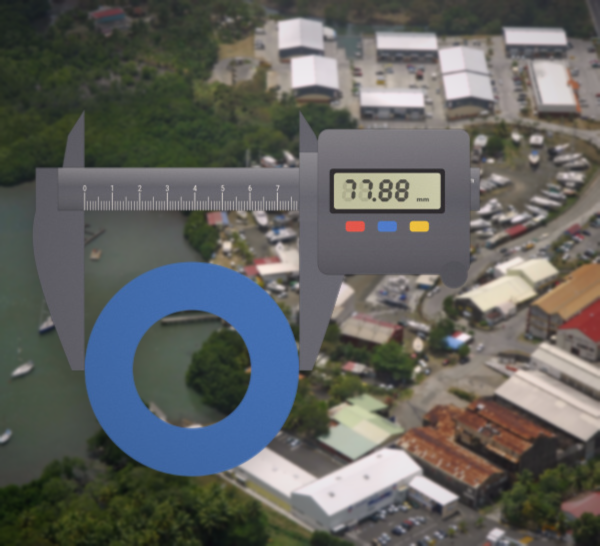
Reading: 77.88 mm
